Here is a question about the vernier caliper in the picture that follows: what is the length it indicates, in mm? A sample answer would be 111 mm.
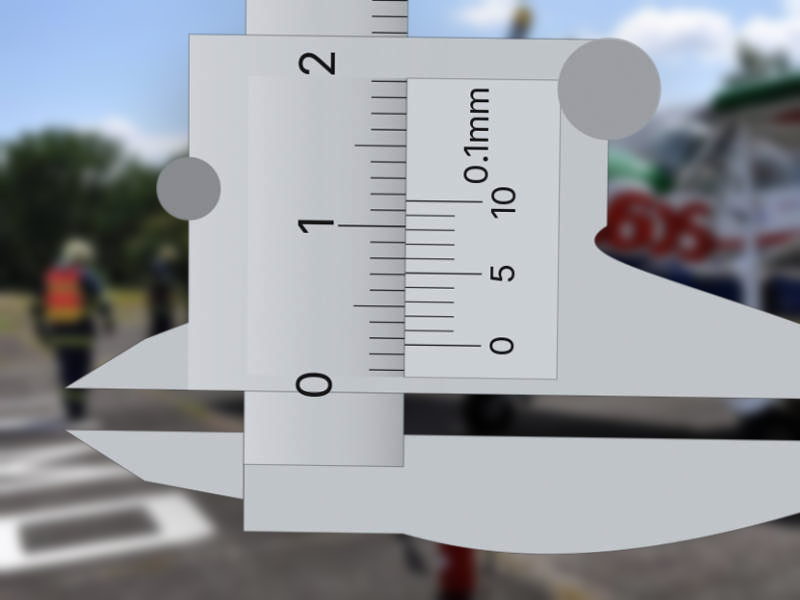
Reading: 2.6 mm
